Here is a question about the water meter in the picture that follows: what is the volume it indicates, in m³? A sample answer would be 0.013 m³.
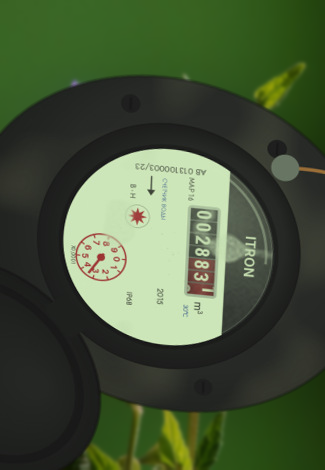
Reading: 28.8313 m³
